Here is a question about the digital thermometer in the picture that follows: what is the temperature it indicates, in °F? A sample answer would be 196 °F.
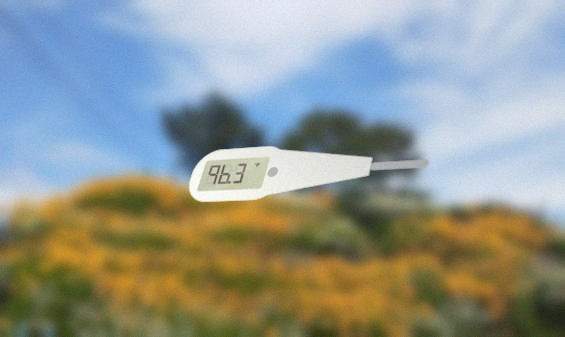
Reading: 96.3 °F
